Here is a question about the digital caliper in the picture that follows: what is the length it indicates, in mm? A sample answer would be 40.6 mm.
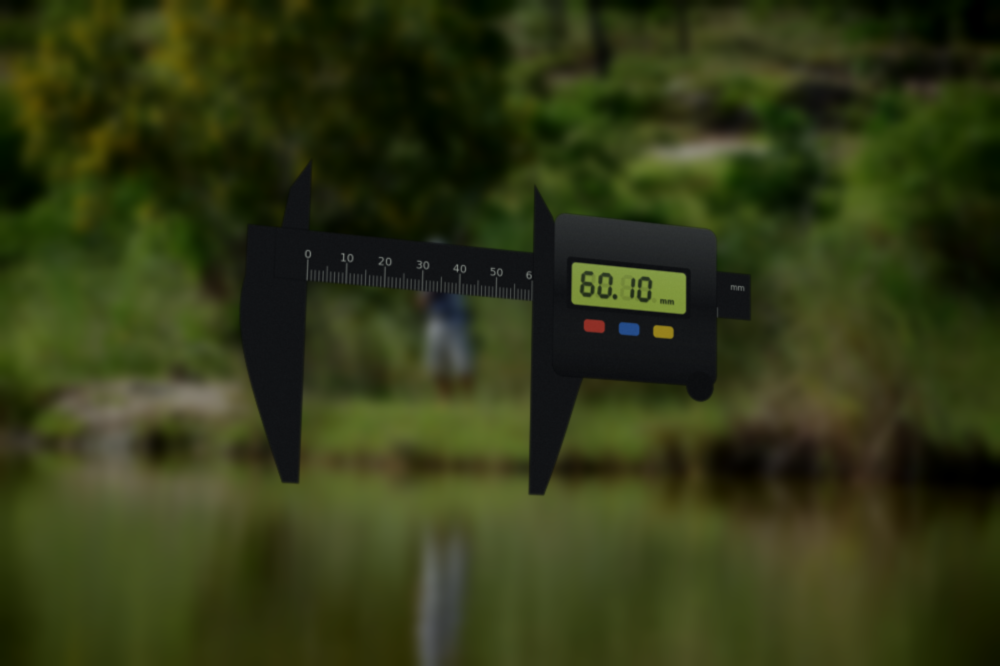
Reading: 60.10 mm
